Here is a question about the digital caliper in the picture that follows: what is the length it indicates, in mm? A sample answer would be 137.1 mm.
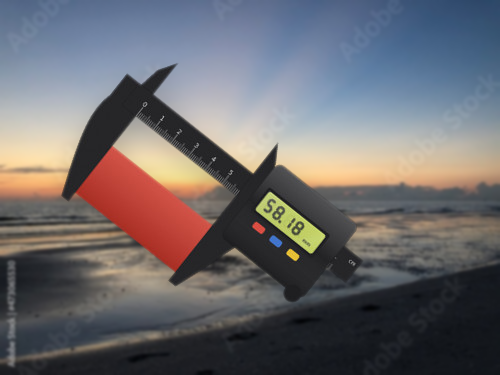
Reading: 58.18 mm
